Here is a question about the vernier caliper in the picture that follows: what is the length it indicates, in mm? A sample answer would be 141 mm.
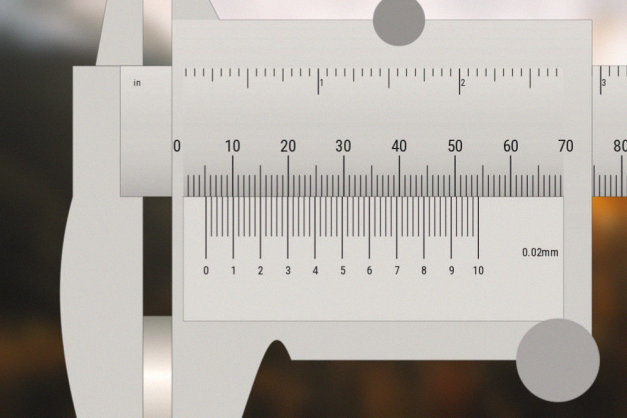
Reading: 5.2 mm
